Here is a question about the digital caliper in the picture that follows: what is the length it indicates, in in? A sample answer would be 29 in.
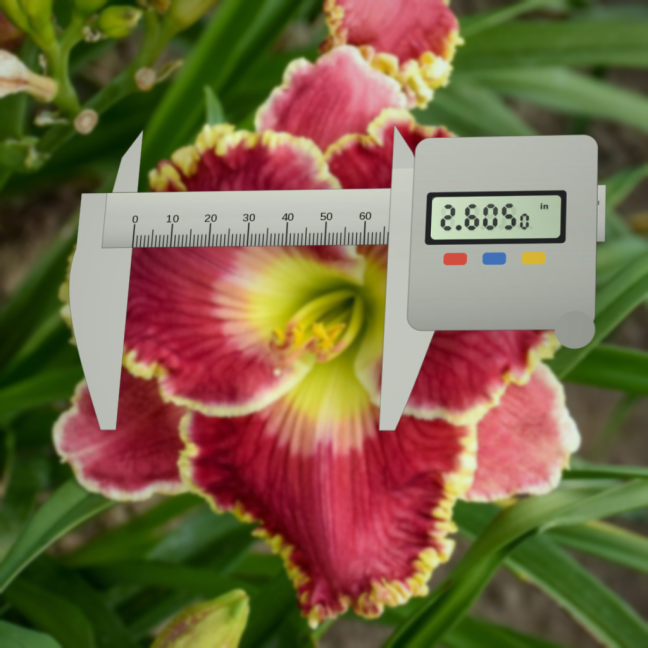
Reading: 2.6050 in
